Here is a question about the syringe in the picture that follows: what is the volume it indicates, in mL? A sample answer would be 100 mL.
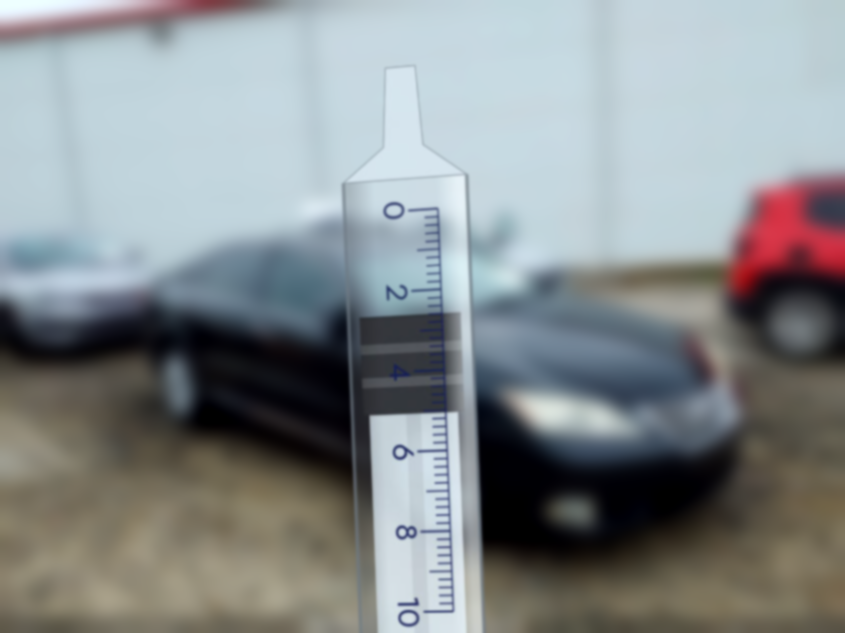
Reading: 2.6 mL
